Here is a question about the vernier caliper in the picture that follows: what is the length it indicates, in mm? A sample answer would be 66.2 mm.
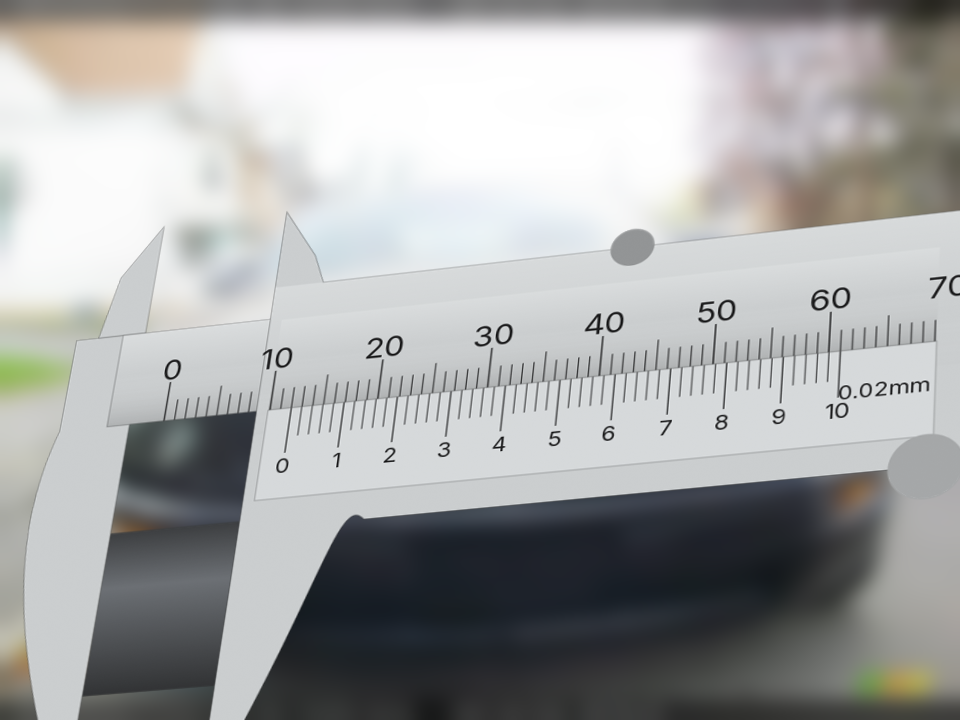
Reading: 12.0 mm
